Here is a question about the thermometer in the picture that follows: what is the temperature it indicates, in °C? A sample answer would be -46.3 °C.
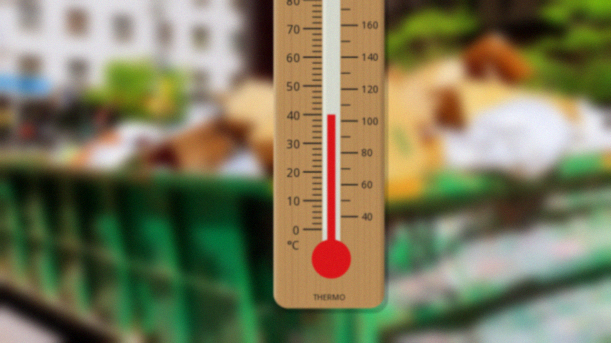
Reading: 40 °C
